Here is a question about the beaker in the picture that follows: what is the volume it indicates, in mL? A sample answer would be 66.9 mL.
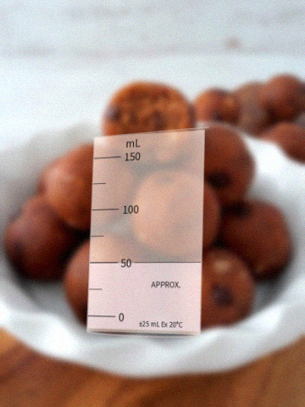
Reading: 50 mL
